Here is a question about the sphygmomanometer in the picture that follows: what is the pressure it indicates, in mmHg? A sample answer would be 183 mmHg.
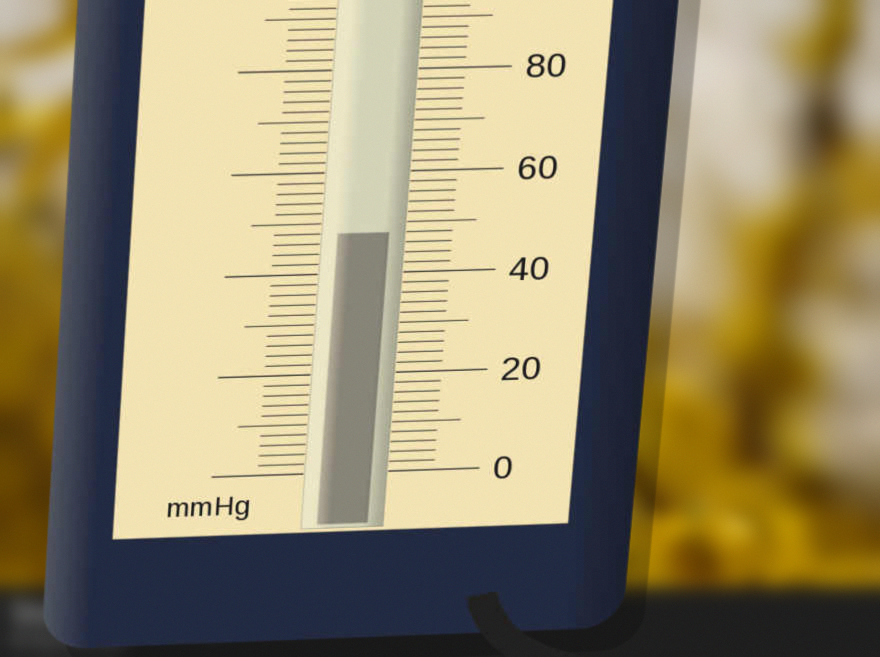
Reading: 48 mmHg
